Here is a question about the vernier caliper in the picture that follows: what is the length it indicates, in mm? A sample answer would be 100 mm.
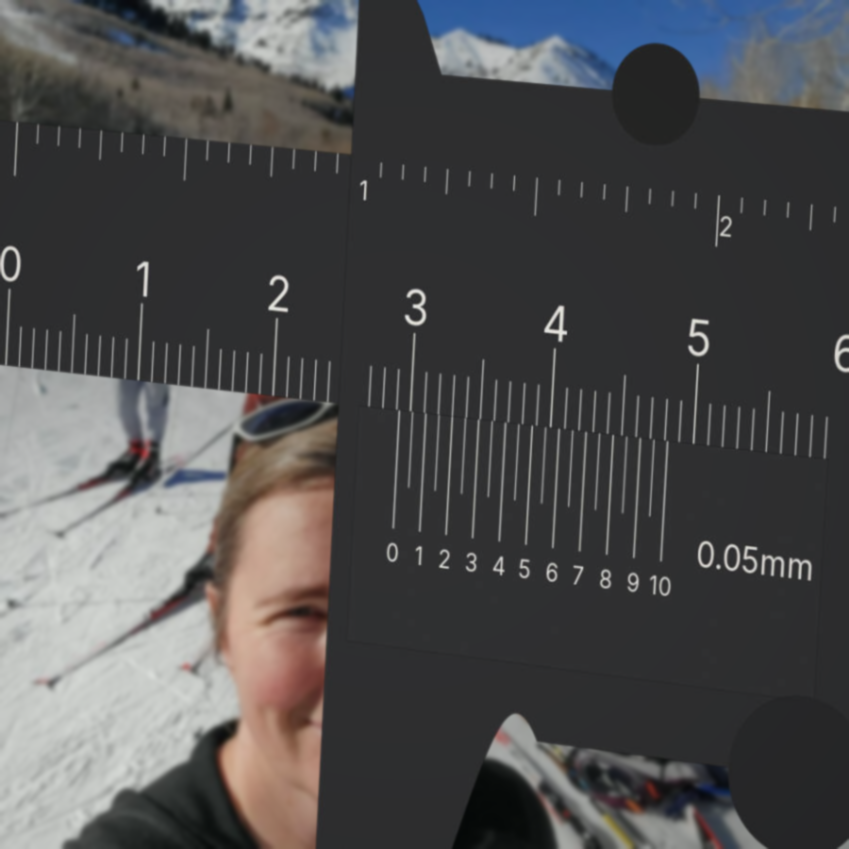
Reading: 29.2 mm
